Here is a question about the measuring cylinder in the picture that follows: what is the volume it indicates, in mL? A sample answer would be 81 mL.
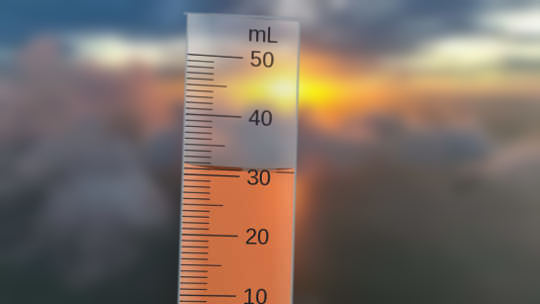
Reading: 31 mL
